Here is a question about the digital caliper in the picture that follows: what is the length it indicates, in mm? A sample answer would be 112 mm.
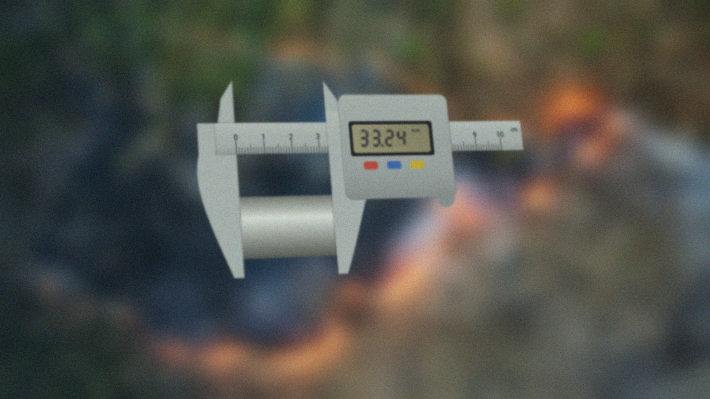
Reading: 33.24 mm
